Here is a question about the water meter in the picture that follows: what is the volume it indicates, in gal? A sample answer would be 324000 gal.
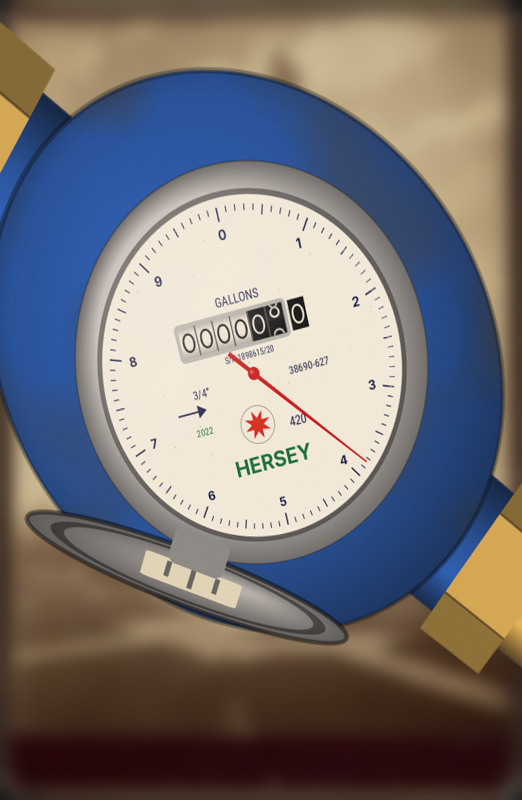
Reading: 83.8 gal
